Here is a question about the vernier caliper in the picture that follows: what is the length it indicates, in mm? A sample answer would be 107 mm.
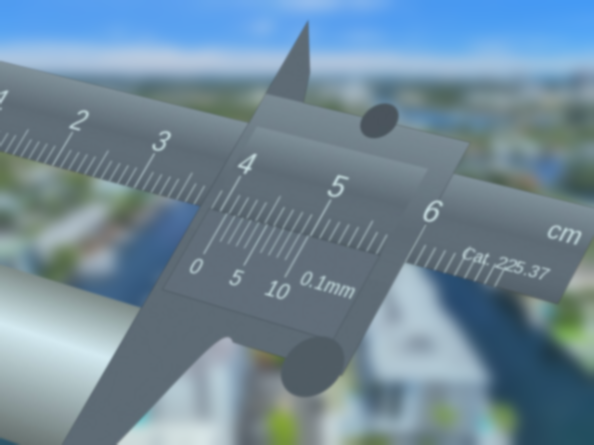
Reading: 40.8 mm
